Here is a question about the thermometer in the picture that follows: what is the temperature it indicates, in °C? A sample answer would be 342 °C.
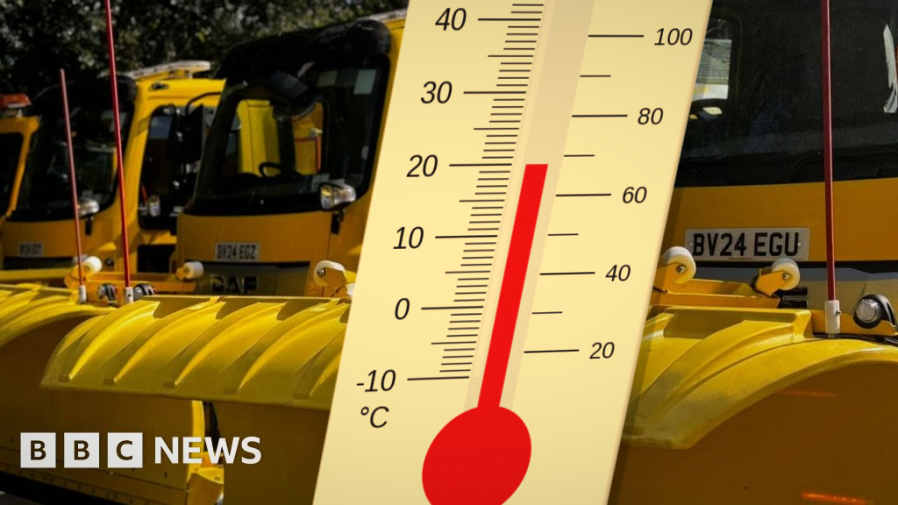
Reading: 20 °C
